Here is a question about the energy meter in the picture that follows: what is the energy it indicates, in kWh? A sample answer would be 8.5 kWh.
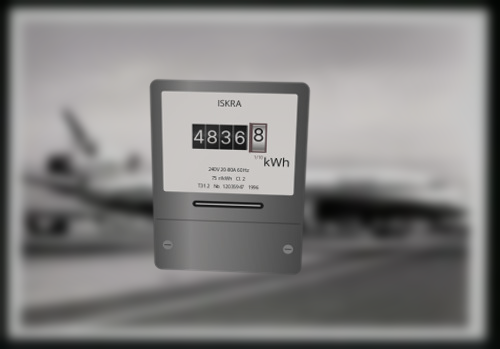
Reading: 4836.8 kWh
